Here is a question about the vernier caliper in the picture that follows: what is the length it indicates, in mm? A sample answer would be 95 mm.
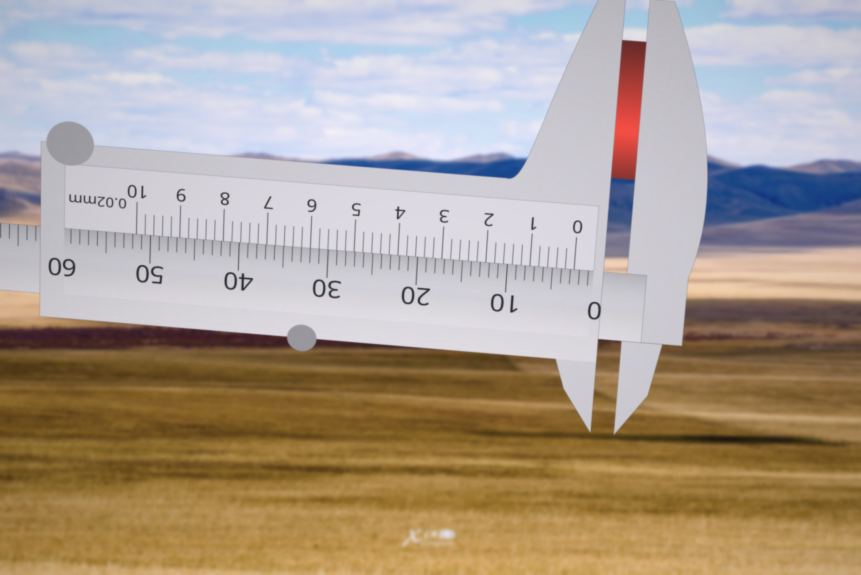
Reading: 2.6 mm
